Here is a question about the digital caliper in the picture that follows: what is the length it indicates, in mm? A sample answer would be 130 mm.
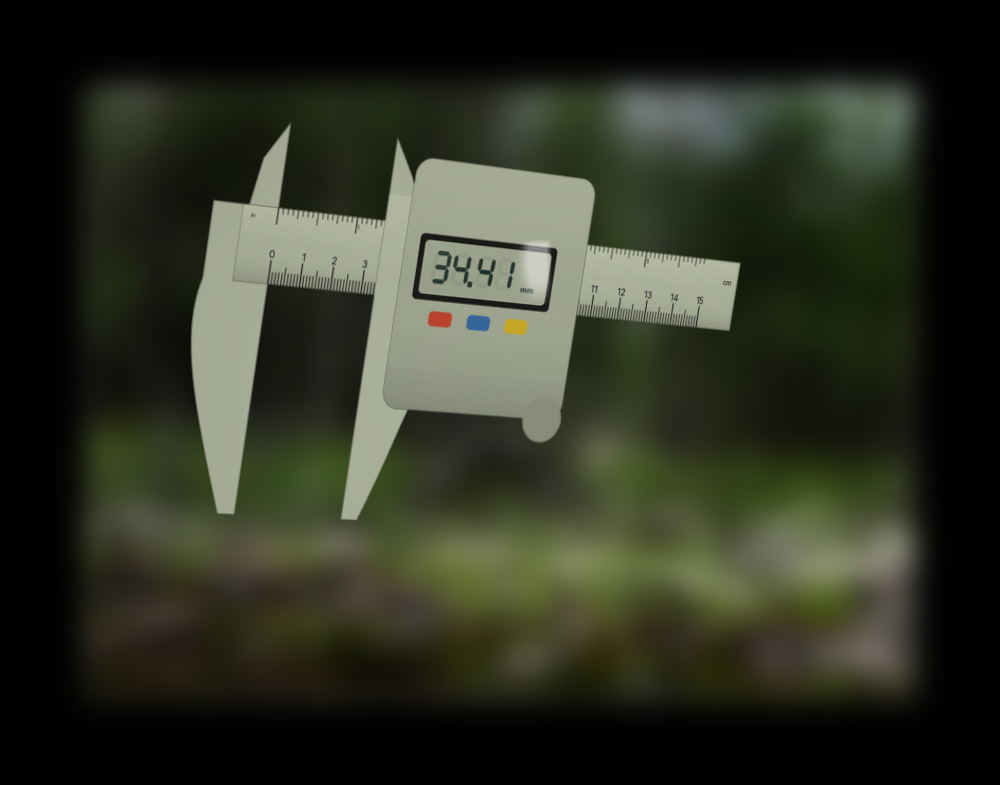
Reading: 34.41 mm
